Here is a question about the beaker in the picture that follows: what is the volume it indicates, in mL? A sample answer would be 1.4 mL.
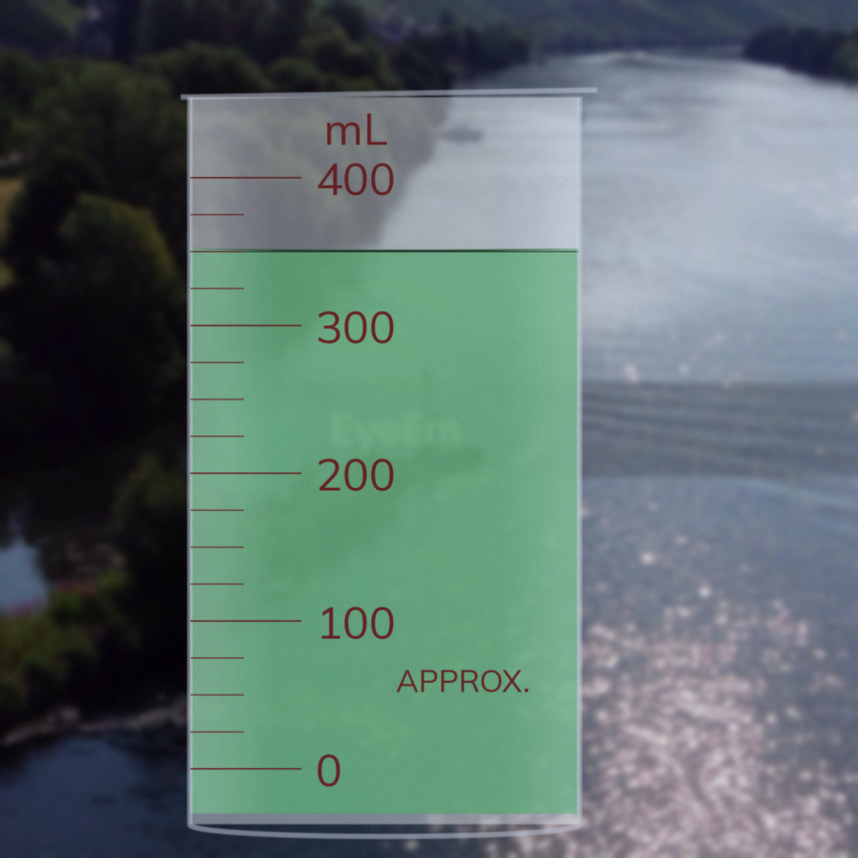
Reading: 350 mL
